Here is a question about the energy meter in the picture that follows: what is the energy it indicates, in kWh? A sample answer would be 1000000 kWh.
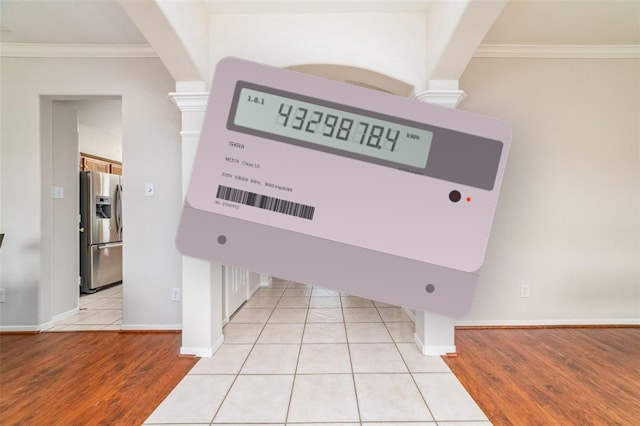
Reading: 4329878.4 kWh
